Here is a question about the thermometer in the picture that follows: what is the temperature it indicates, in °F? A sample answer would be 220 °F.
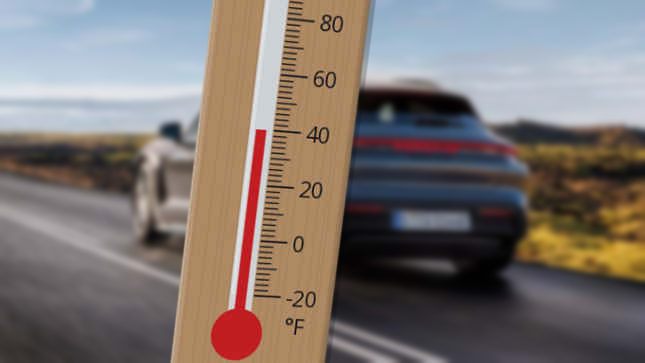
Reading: 40 °F
